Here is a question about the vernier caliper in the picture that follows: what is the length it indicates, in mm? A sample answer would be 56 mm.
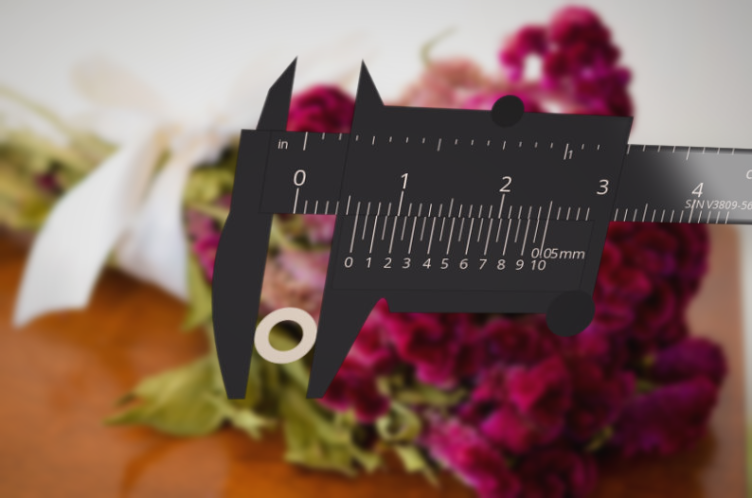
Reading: 6.0 mm
